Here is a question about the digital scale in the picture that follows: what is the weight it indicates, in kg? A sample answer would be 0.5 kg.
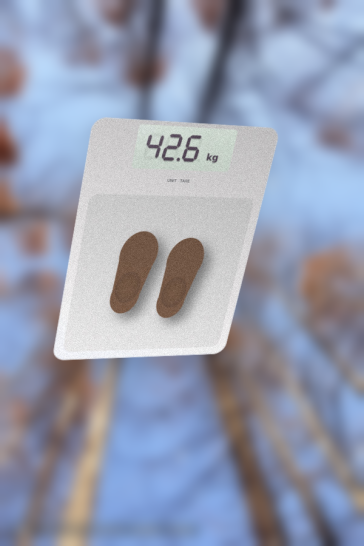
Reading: 42.6 kg
